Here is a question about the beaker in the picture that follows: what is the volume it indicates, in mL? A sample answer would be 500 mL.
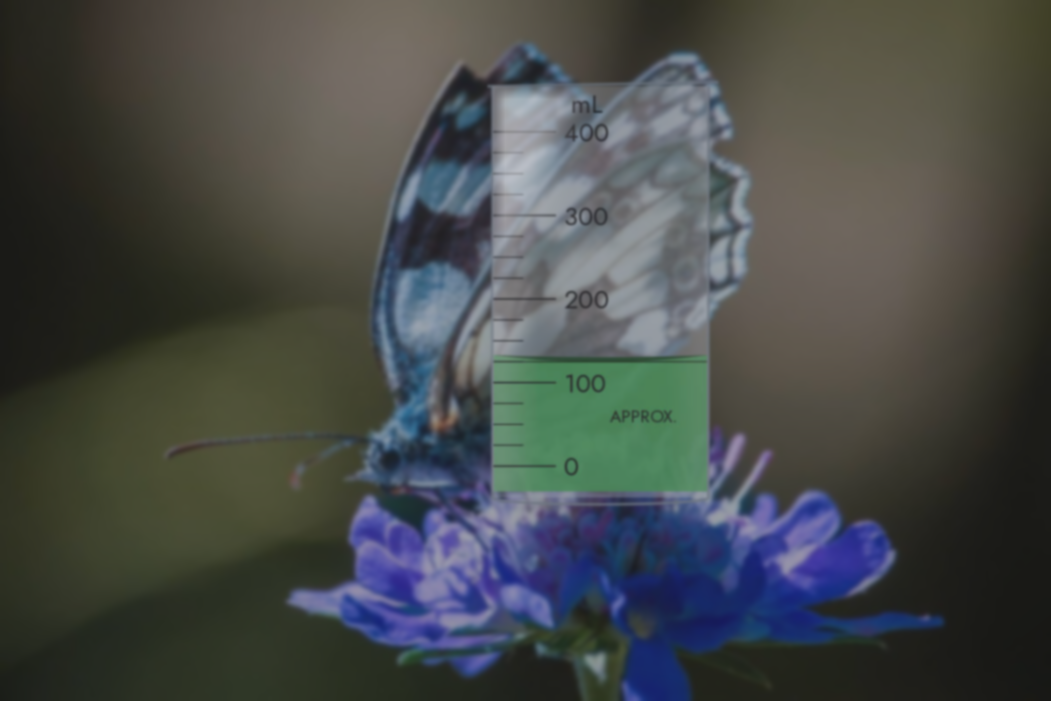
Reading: 125 mL
